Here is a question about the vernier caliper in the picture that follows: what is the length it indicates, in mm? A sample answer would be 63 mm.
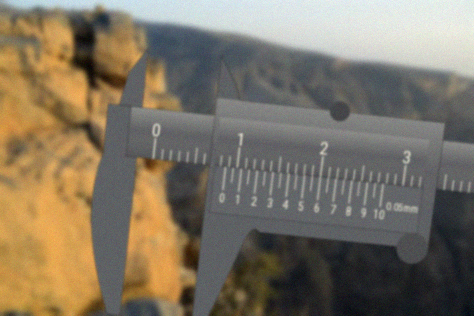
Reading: 8.6 mm
